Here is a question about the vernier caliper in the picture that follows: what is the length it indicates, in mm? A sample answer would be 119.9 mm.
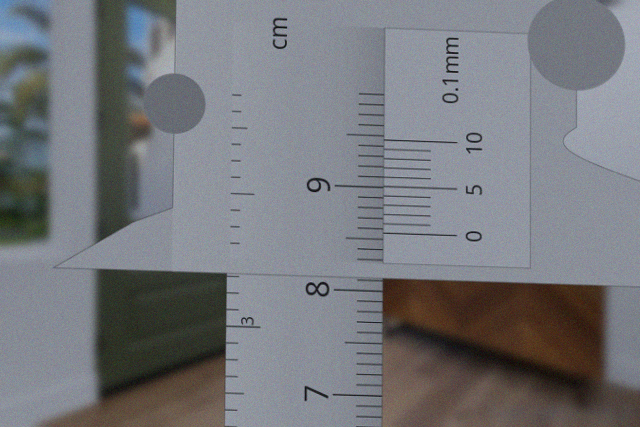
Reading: 85.6 mm
